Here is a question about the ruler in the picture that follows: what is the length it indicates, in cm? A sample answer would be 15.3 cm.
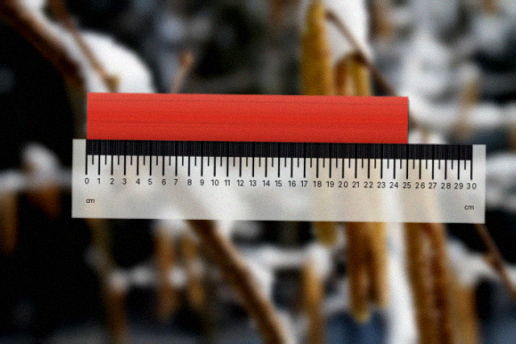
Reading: 25 cm
